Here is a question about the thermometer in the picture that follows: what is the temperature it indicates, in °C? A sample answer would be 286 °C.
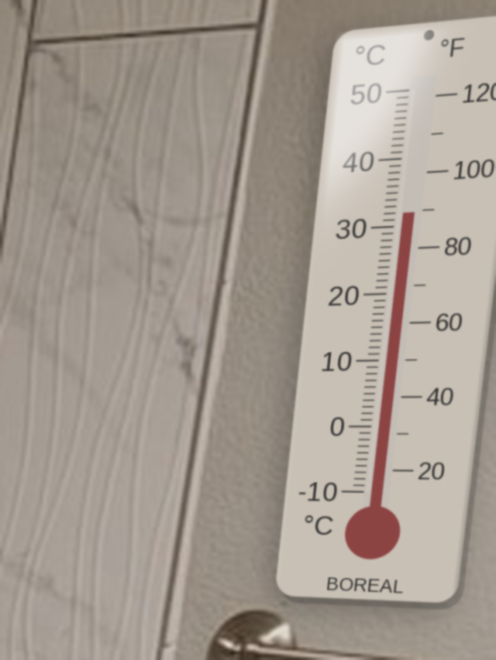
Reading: 32 °C
